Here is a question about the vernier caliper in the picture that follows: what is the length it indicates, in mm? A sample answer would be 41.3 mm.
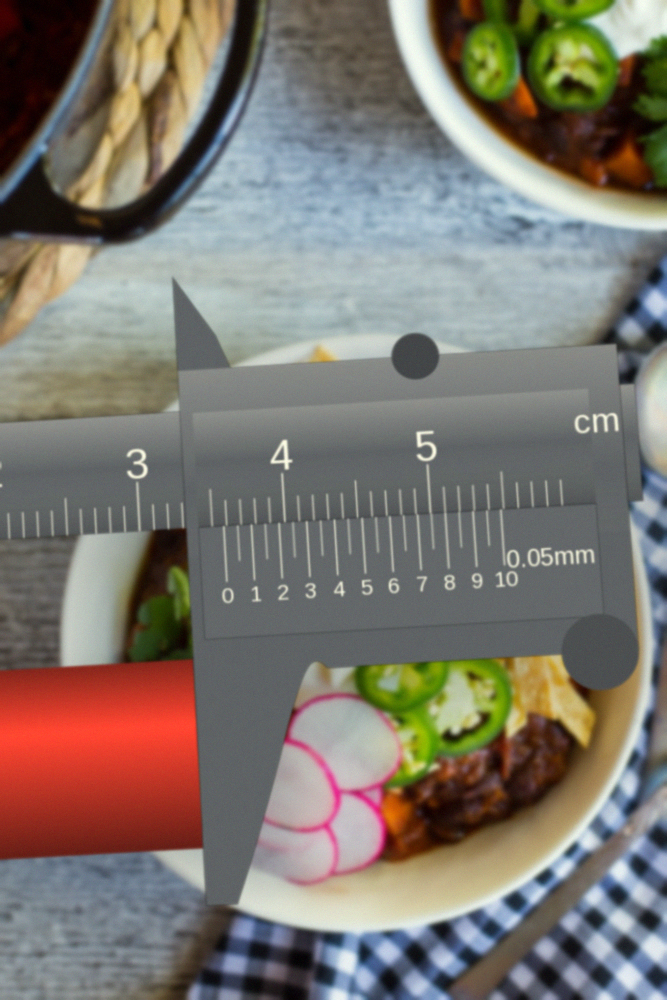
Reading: 35.8 mm
